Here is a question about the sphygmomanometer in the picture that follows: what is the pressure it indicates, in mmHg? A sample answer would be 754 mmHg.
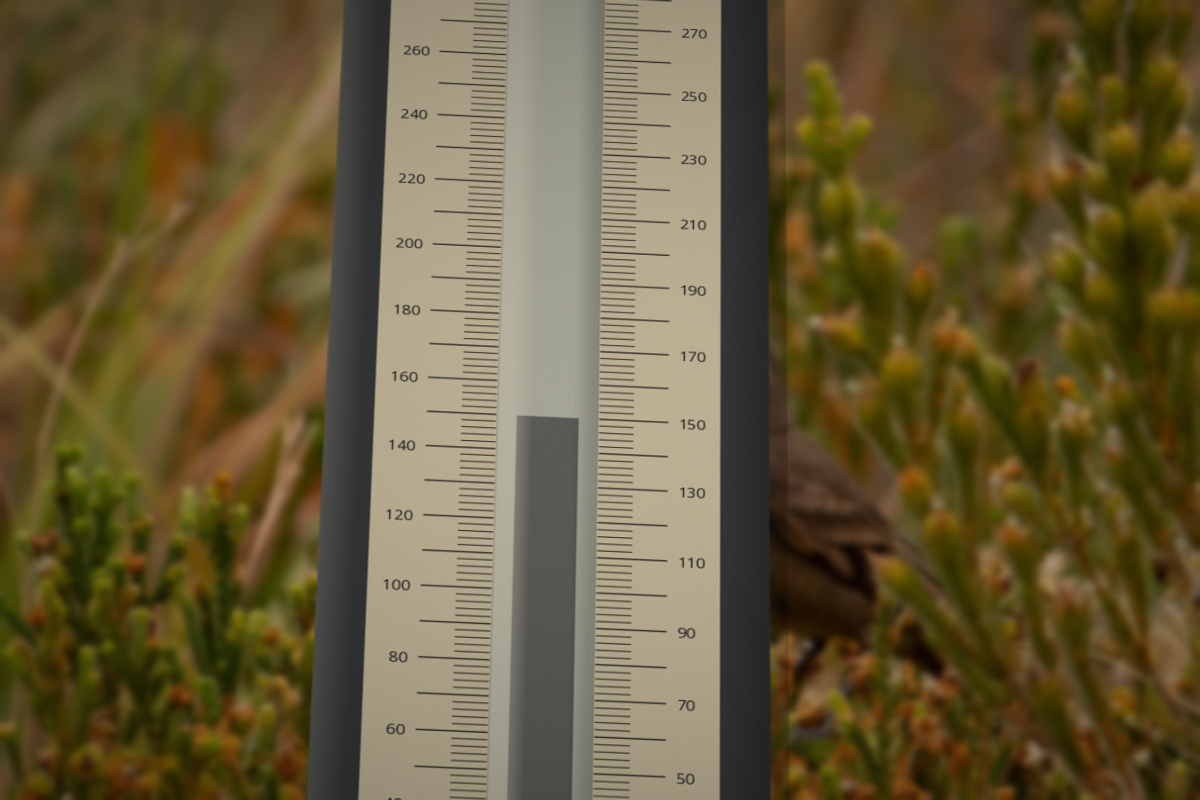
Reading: 150 mmHg
